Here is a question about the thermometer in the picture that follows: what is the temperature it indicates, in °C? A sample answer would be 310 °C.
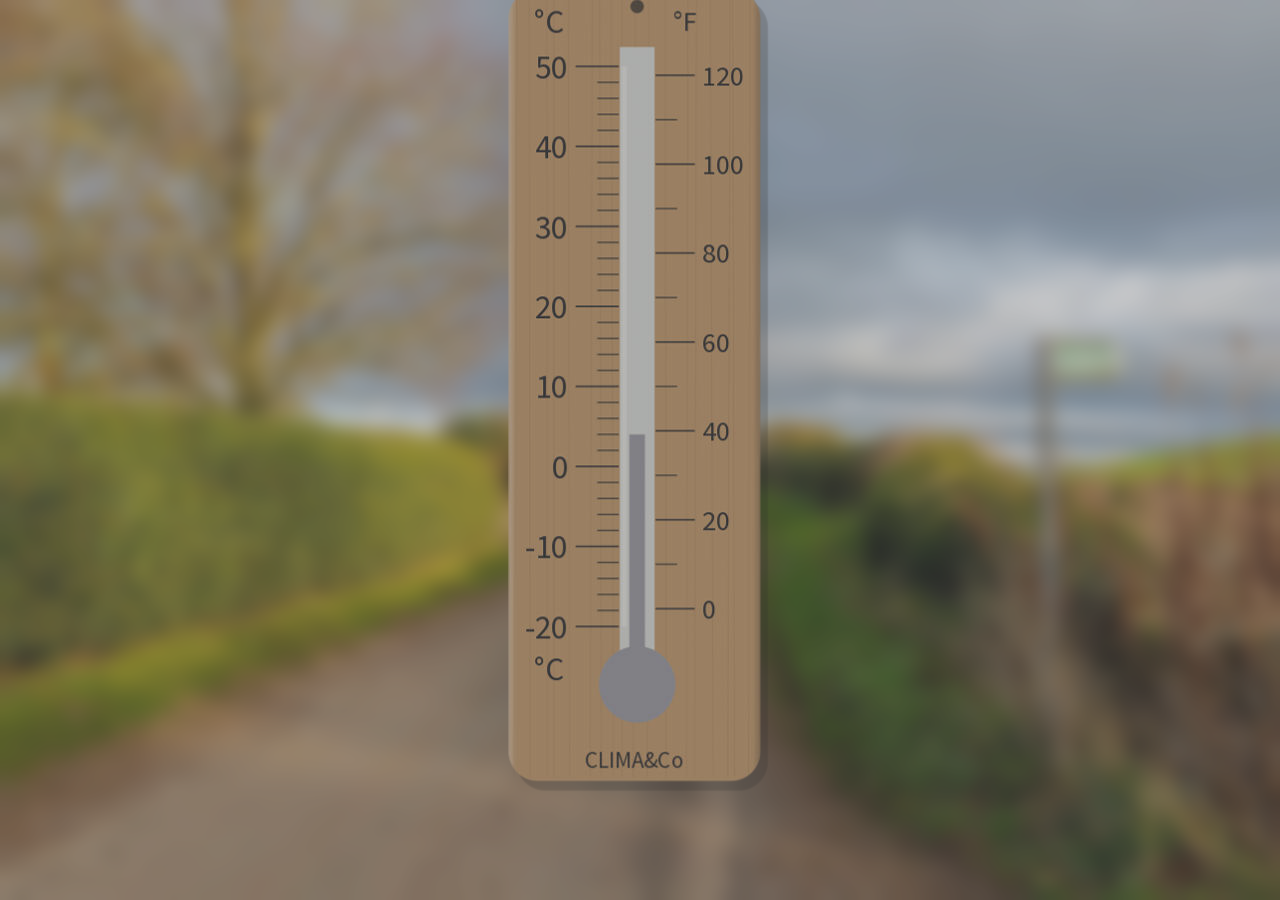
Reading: 4 °C
